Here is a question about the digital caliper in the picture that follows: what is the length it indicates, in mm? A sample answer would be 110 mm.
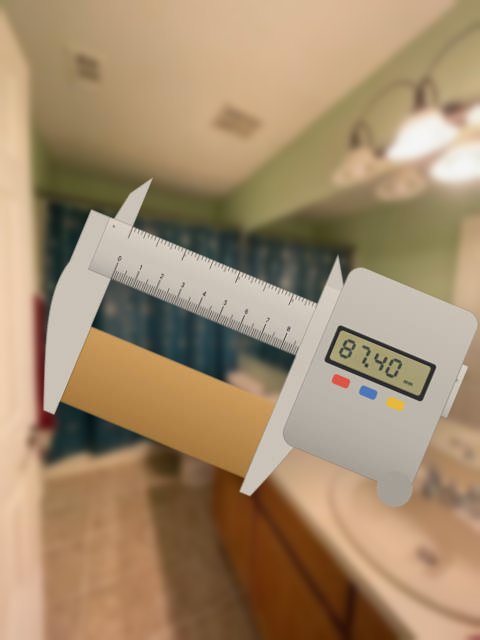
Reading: 87.40 mm
